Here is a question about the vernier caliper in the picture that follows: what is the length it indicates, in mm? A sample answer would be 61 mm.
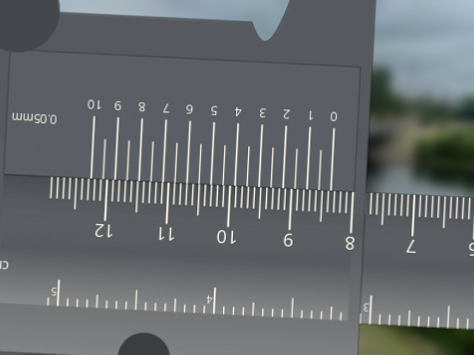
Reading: 83.6 mm
